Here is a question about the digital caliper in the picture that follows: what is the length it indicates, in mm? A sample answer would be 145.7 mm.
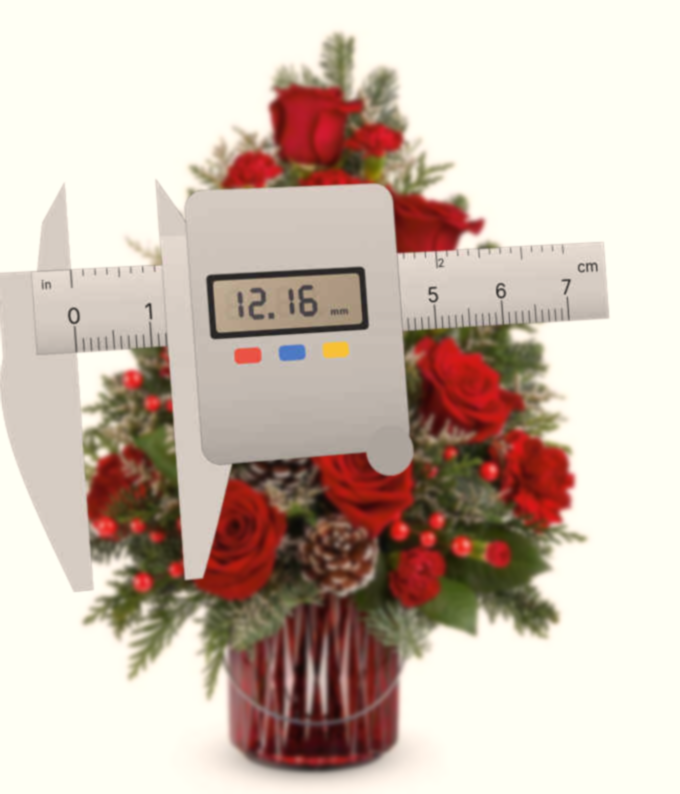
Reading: 12.16 mm
